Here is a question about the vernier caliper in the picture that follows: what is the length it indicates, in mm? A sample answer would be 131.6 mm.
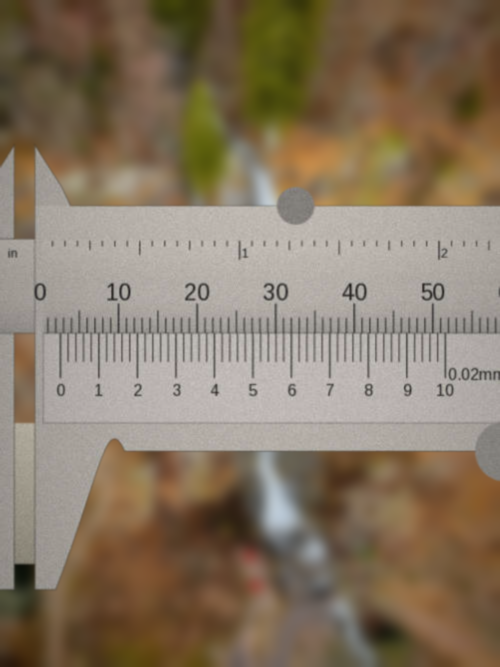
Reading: 2.6 mm
